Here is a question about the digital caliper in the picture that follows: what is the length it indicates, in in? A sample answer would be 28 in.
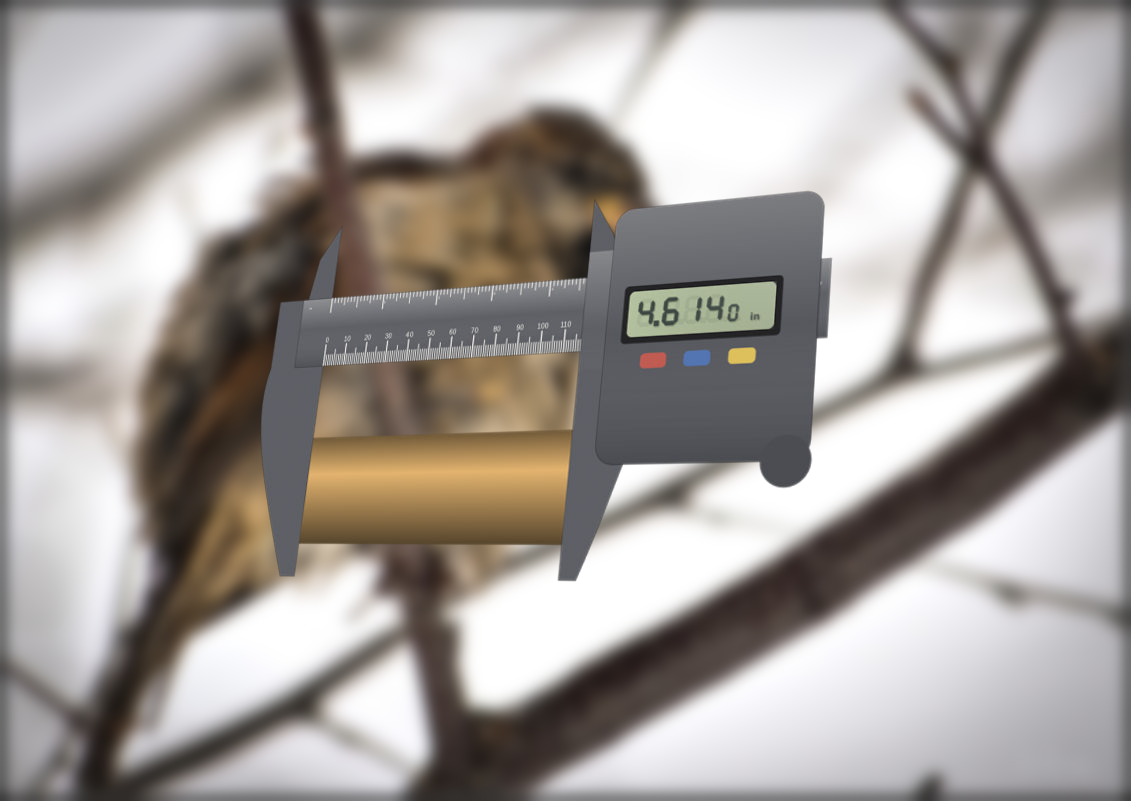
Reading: 4.6140 in
